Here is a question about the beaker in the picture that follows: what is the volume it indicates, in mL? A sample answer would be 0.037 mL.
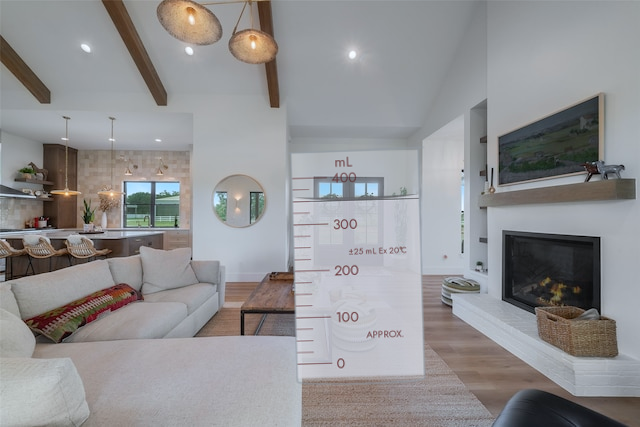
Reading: 350 mL
